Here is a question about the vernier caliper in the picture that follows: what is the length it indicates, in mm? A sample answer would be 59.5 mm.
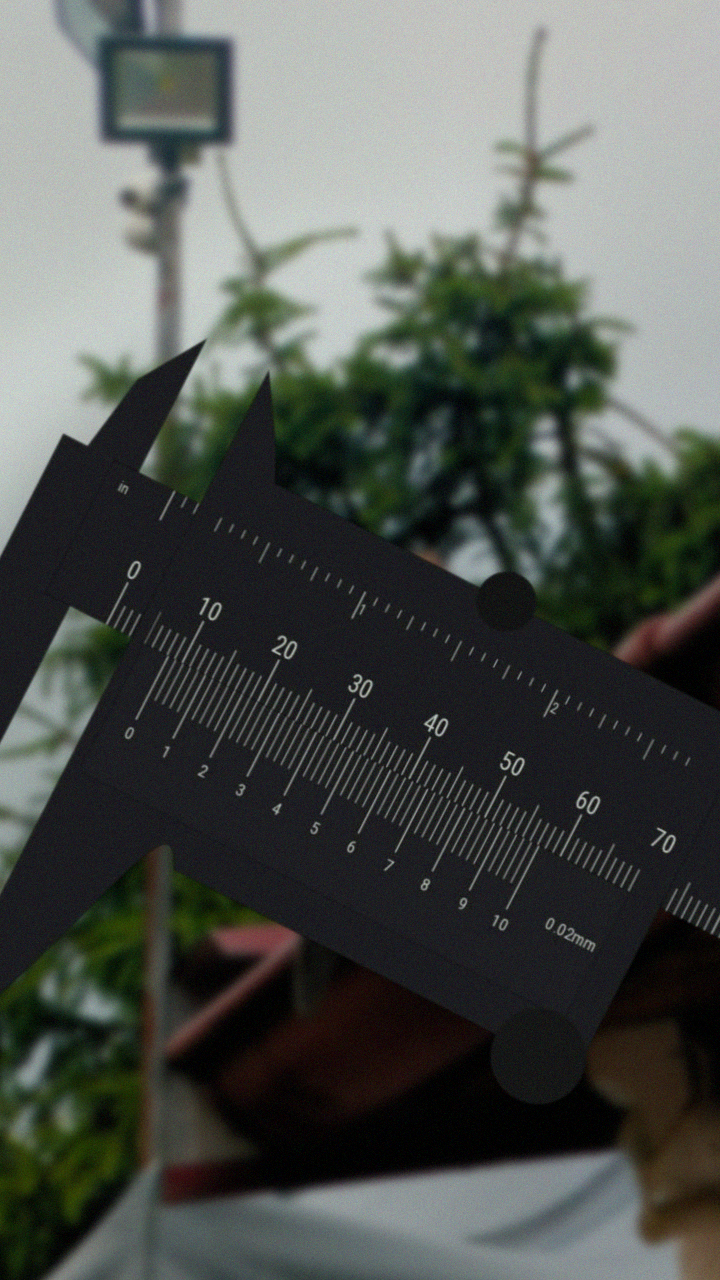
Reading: 8.2 mm
